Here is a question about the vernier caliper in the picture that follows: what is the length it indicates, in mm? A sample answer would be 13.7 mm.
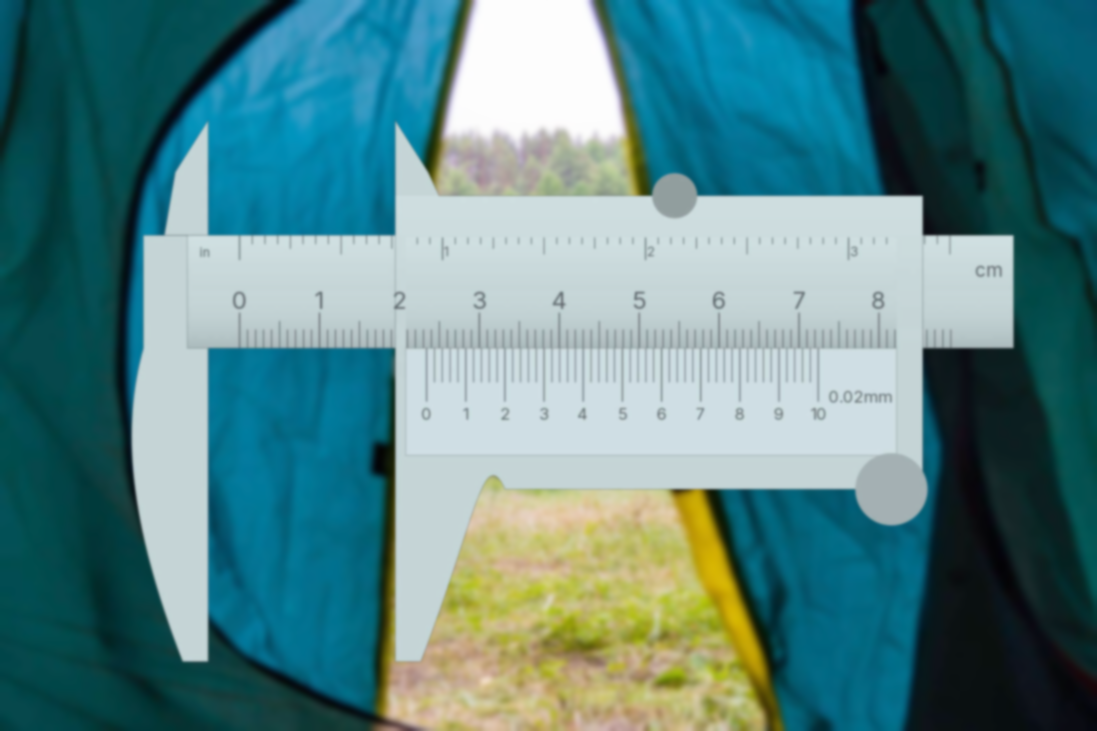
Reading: 23.4 mm
